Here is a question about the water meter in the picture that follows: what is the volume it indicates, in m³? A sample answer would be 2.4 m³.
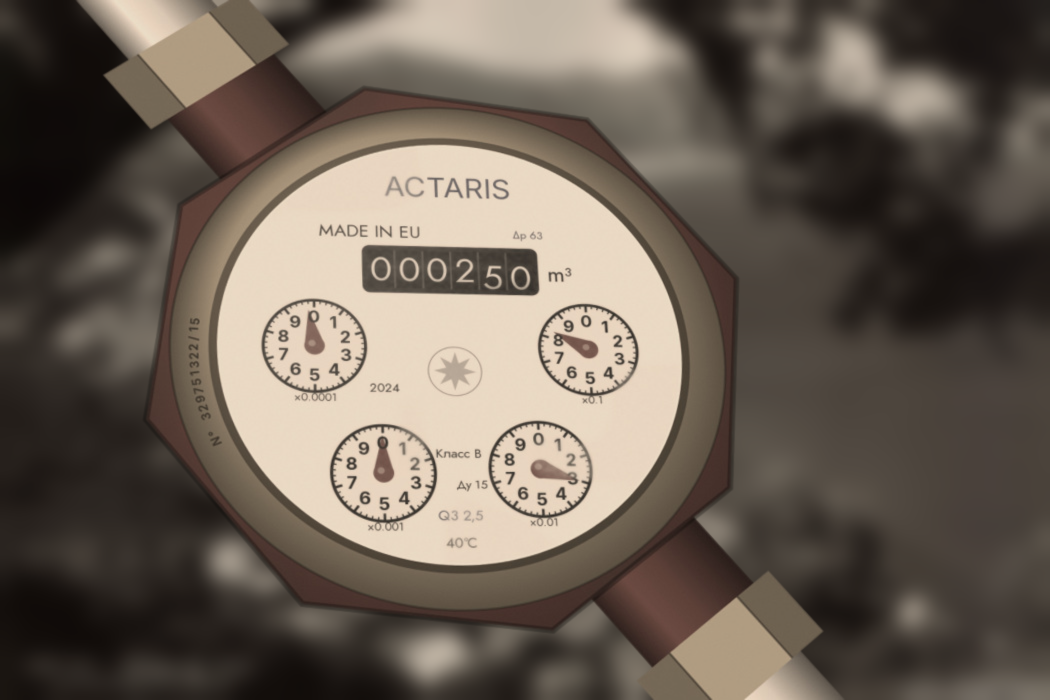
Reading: 249.8299 m³
